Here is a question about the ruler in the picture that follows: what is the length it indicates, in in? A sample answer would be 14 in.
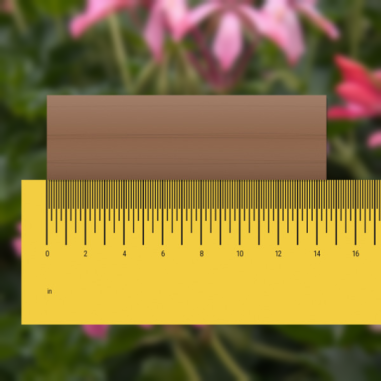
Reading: 14.5 in
